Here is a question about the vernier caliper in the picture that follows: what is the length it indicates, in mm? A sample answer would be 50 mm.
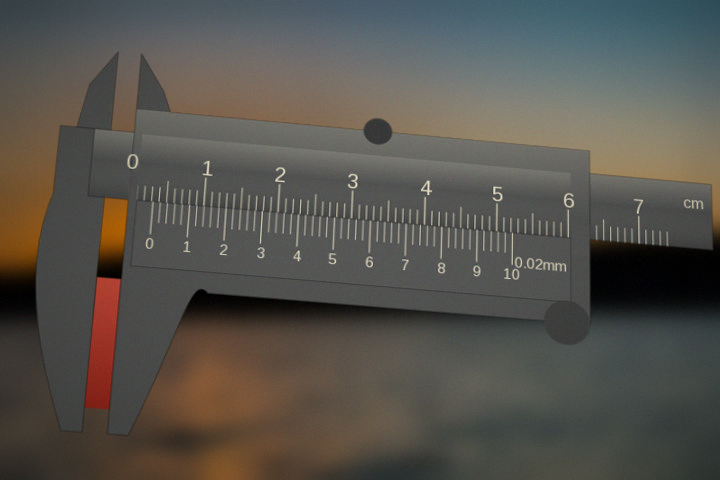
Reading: 3.2 mm
